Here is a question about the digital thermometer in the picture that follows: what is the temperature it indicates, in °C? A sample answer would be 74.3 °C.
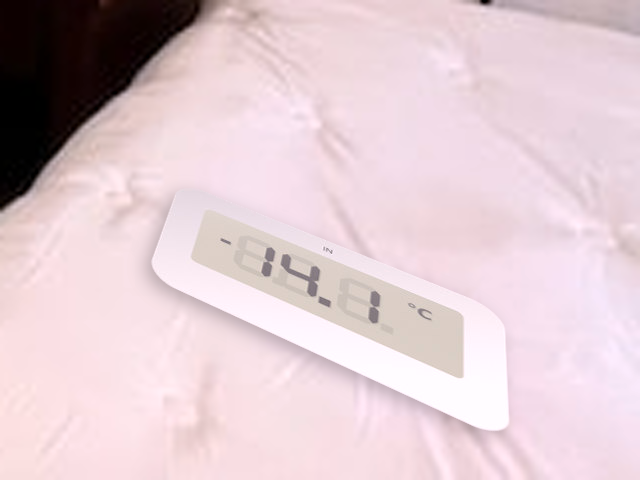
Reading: -14.1 °C
